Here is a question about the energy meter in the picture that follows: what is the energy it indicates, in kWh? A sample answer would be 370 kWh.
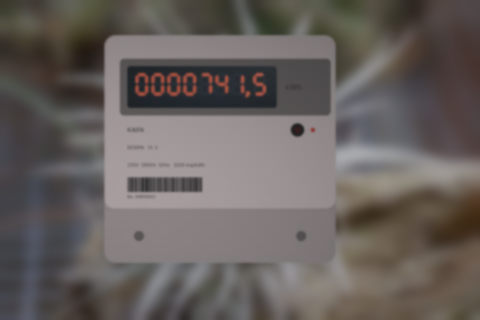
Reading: 741.5 kWh
